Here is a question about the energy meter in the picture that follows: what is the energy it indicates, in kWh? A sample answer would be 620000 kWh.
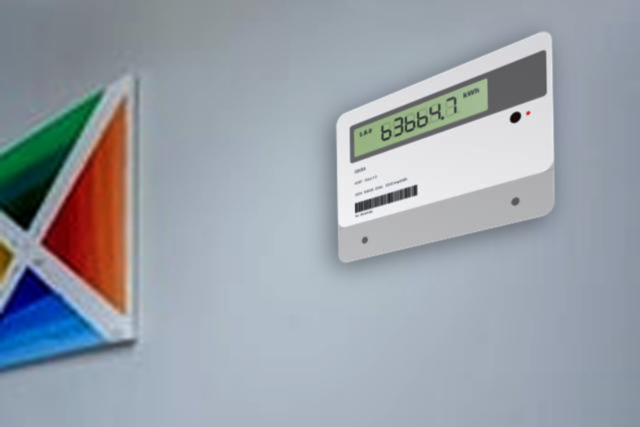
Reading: 63664.7 kWh
